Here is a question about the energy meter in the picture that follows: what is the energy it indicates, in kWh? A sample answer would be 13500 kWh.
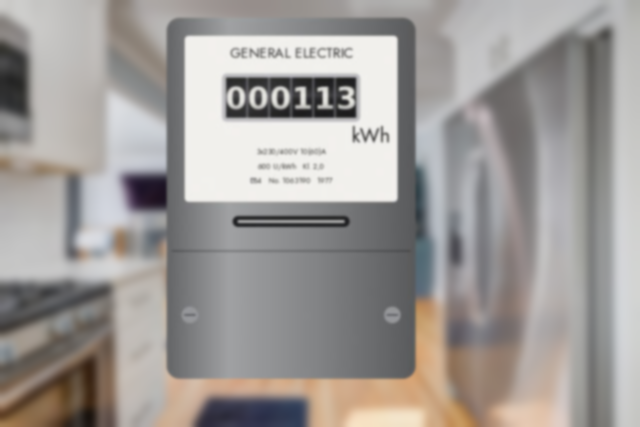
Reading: 113 kWh
